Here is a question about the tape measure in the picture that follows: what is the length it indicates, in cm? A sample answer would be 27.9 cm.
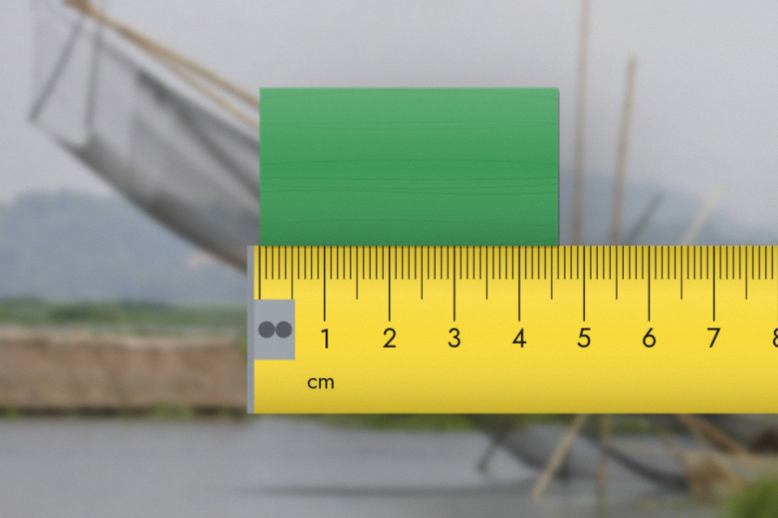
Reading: 4.6 cm
